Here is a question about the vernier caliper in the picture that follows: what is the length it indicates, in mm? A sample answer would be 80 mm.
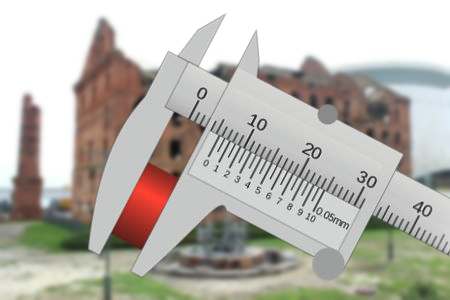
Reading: 5.6 mm
